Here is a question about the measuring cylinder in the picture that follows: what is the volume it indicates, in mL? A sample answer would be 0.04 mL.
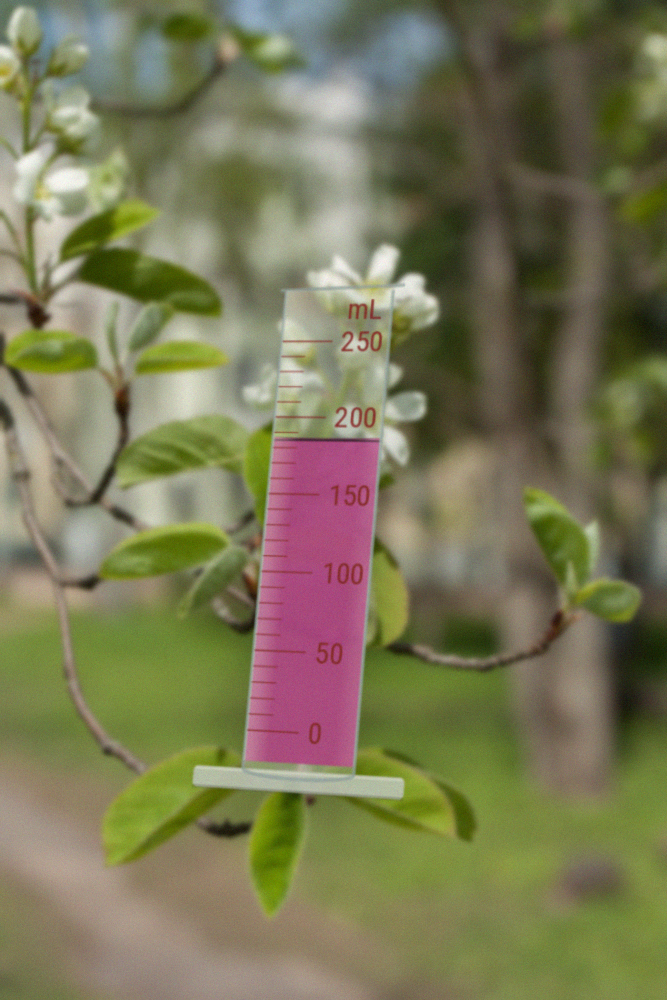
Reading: 185 mL
